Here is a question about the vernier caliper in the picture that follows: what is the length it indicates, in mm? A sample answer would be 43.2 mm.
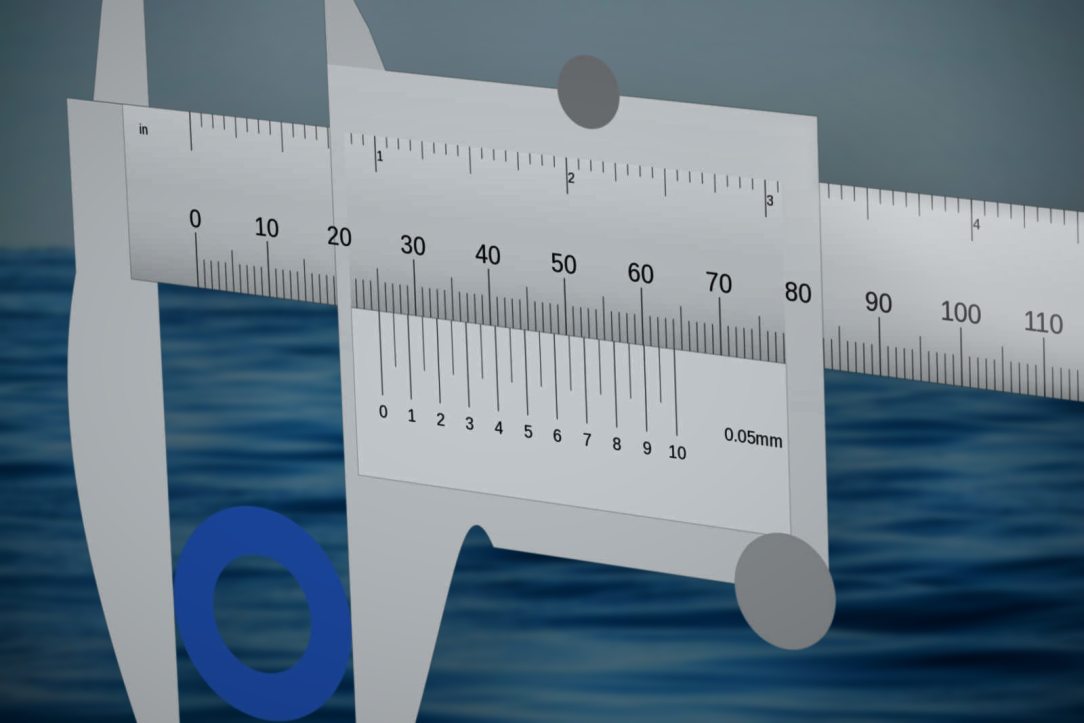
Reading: 25.0 mm
